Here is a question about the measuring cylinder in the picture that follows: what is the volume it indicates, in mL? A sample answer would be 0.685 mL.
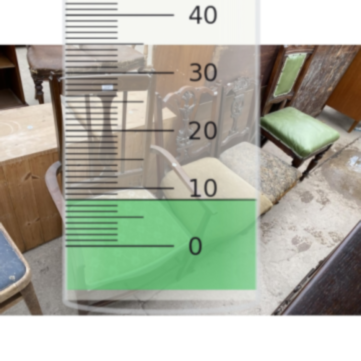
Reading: 8 mL
